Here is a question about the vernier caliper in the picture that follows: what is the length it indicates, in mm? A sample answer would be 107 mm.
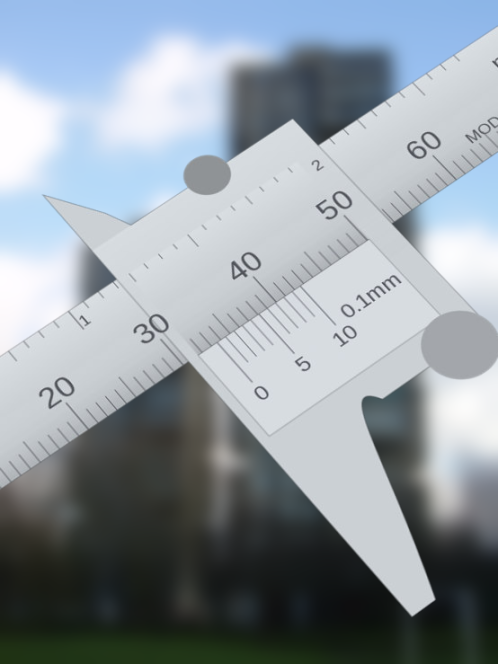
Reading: 33.6 mm
